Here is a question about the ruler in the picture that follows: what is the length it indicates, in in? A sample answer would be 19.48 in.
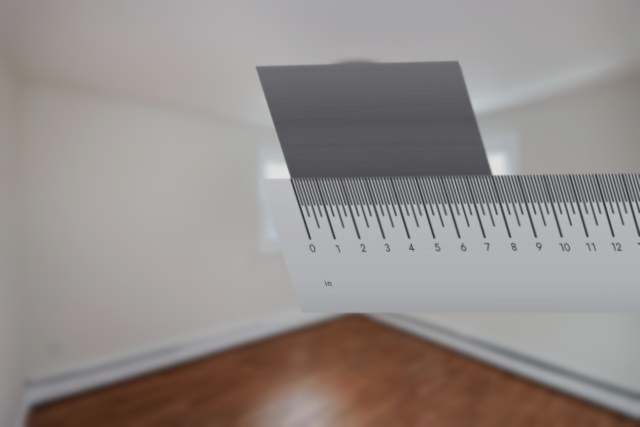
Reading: 8 in
